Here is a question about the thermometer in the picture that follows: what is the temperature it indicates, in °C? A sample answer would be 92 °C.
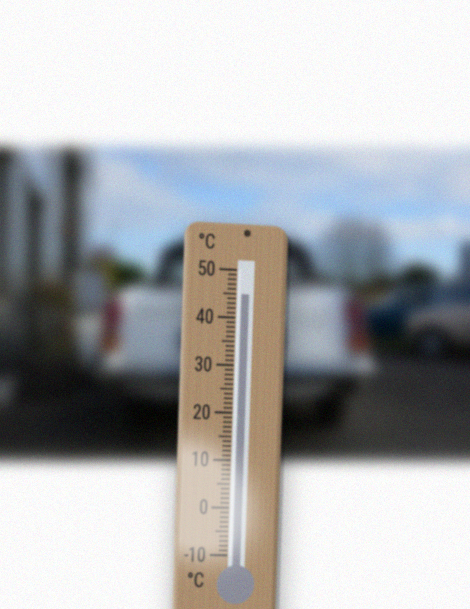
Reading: 45 °C
